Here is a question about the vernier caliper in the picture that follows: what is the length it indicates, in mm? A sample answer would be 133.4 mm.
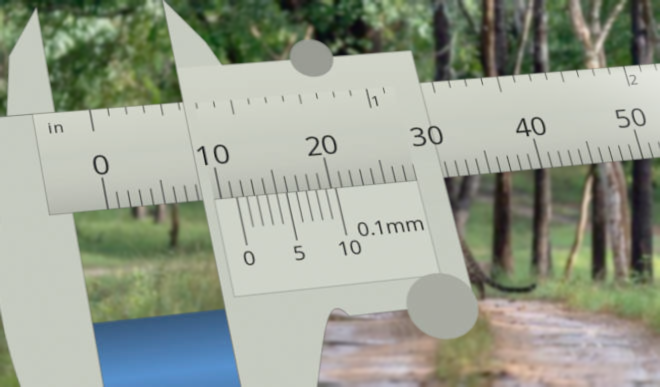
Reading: 11.4 mm
